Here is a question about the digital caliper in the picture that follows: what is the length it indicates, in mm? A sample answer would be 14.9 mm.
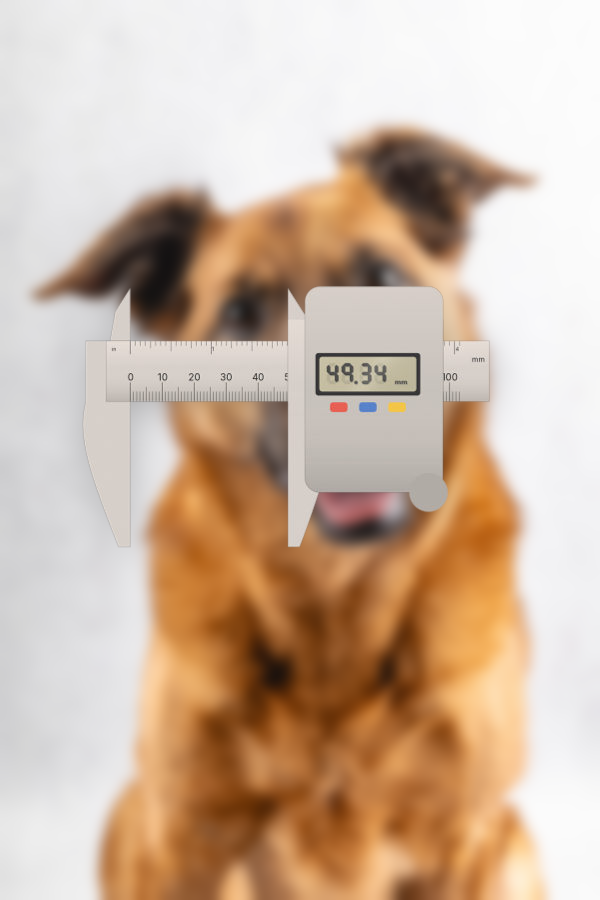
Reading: 49.34 mm
